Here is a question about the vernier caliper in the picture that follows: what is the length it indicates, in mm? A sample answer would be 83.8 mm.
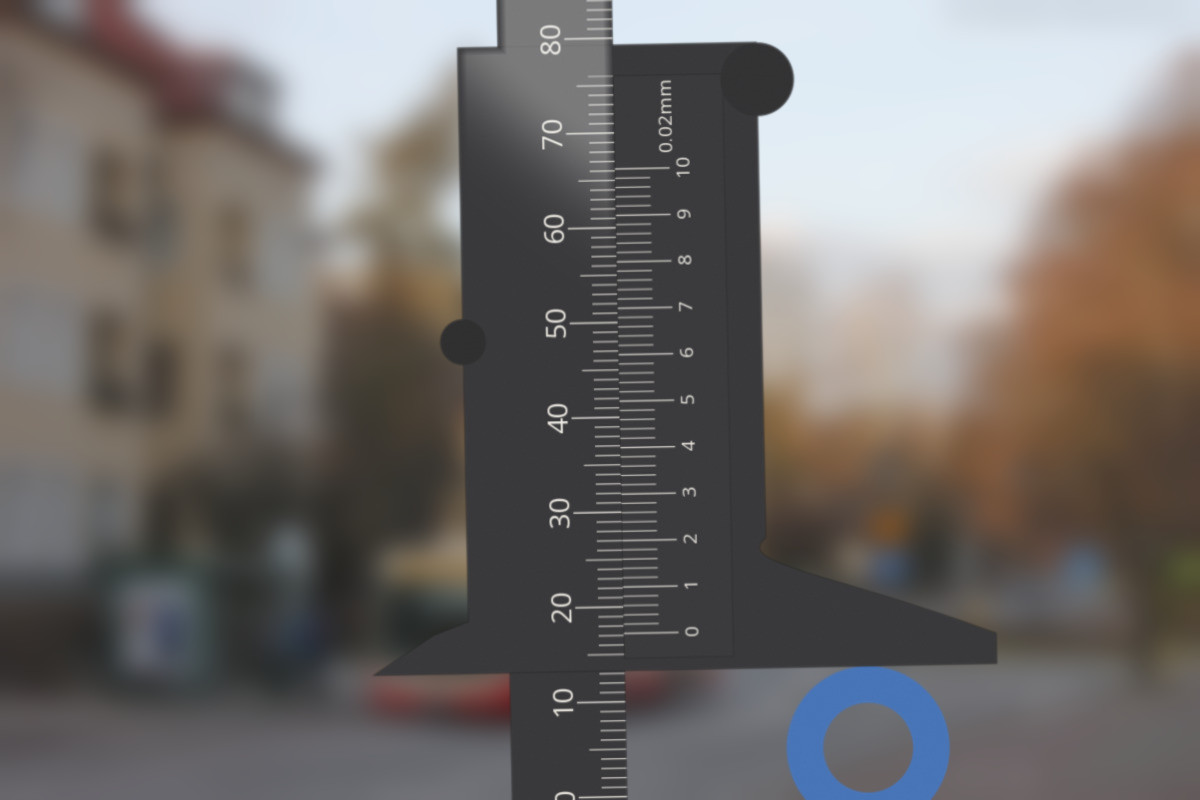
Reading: 17.2 mm
